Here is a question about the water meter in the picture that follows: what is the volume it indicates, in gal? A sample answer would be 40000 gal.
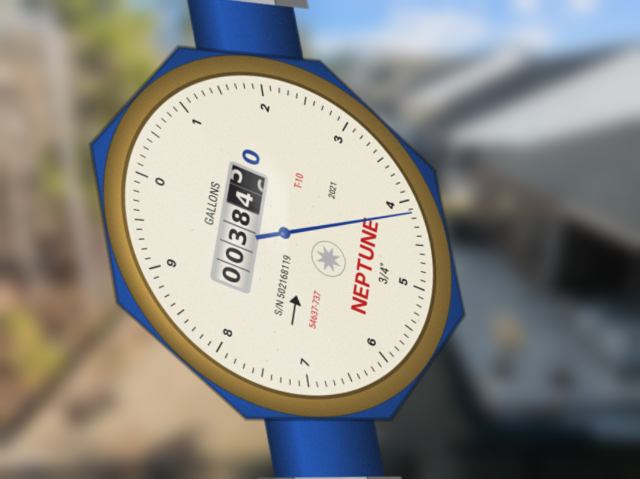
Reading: 38454.1 gal
